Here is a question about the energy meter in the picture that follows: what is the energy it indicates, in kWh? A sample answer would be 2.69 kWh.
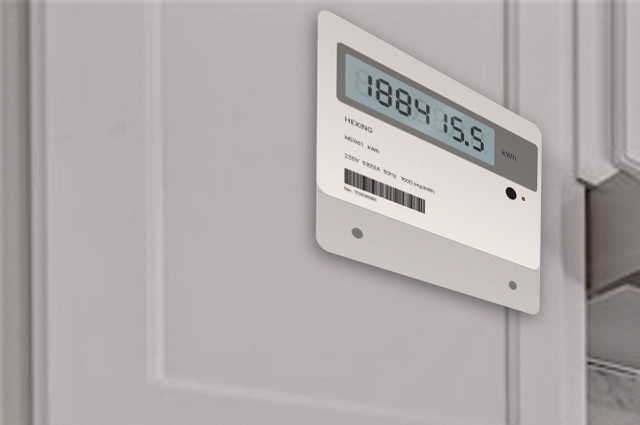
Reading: 188415.5 kWh
